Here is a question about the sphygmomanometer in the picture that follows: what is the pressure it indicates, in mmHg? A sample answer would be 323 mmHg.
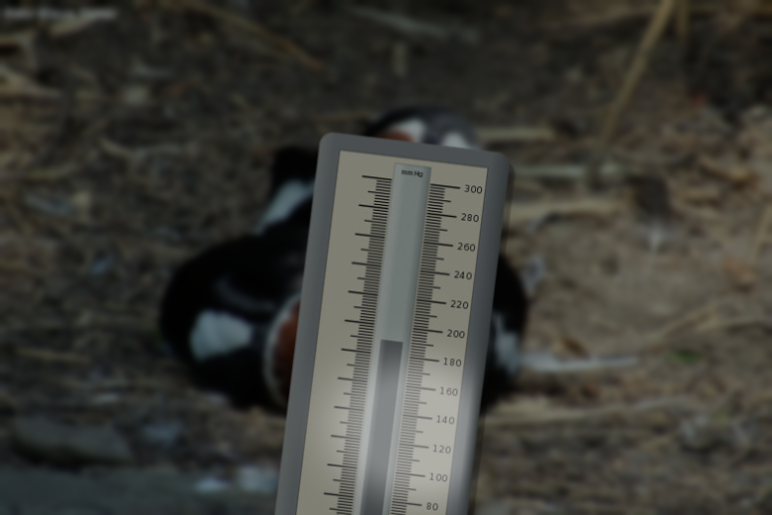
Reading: 190 mmHg
